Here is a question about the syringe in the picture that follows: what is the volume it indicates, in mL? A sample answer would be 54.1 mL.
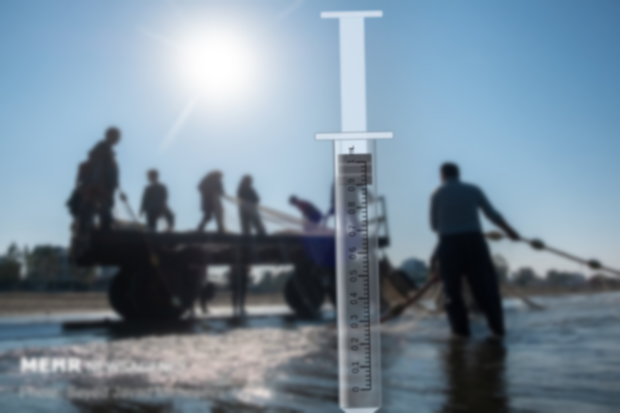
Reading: 0.9 mL
